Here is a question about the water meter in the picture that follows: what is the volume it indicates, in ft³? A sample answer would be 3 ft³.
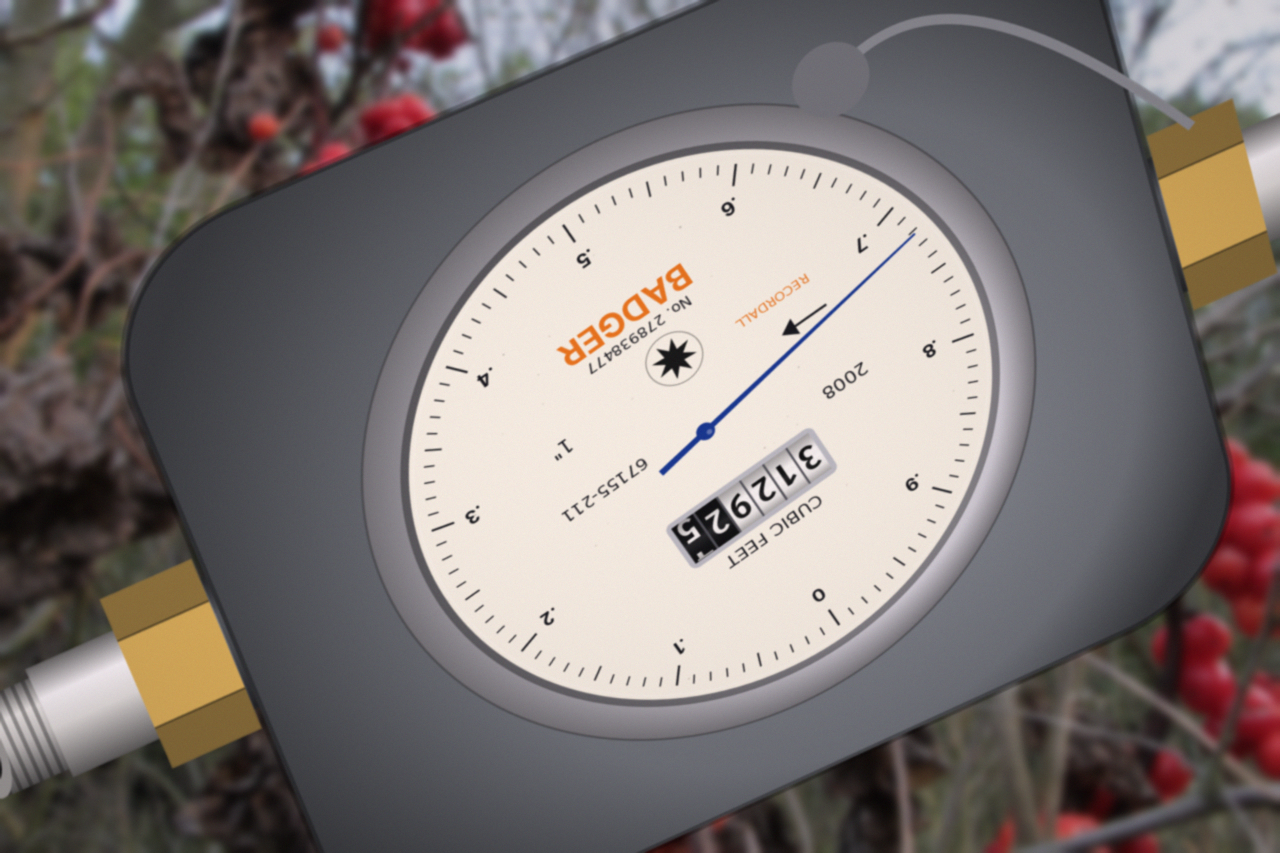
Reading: 312924.72 ft³
